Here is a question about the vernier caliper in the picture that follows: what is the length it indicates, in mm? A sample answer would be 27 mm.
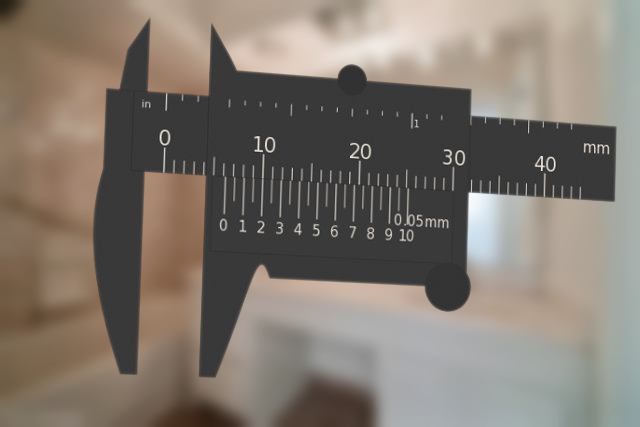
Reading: 6.2 mm
